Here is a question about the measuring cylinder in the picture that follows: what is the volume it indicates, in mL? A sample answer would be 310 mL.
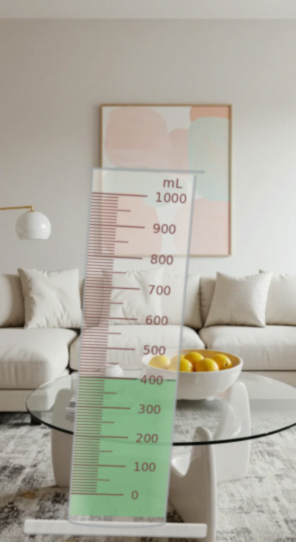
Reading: 400 mL
